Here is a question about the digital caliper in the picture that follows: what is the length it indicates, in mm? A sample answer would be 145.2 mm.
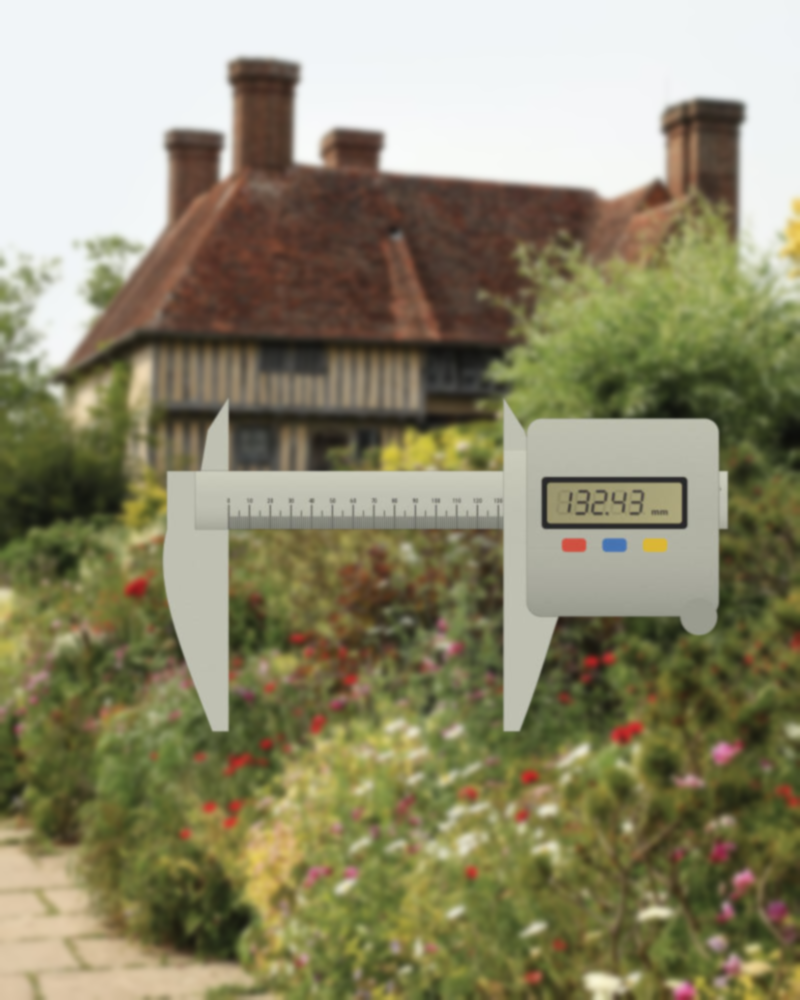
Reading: 132.43 mm
